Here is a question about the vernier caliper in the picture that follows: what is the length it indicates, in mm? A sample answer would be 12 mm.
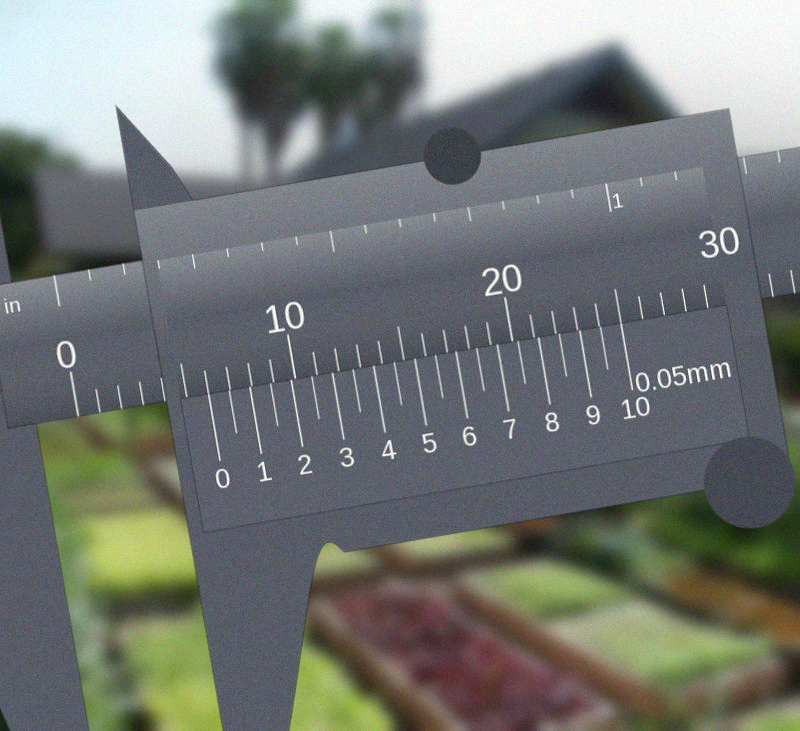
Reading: 6.0 mm
